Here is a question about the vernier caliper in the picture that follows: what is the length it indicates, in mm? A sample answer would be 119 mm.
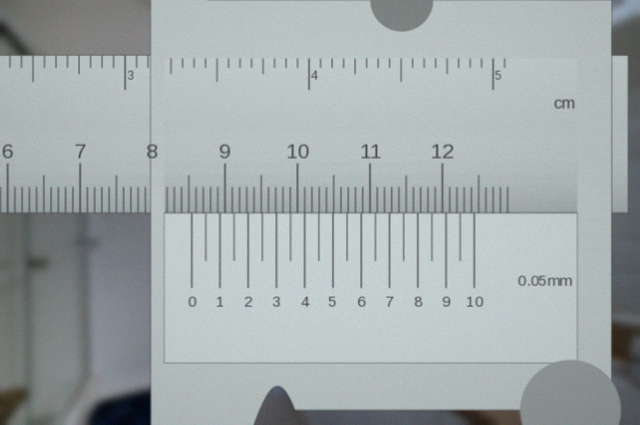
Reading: 85.4 mm
